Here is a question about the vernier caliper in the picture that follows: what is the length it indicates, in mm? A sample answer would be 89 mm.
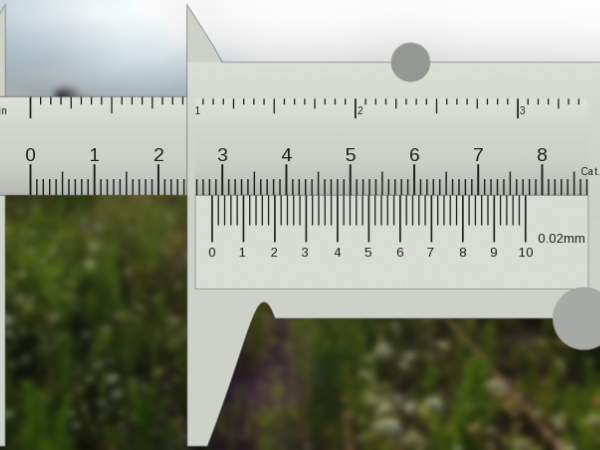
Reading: 28.4 mm
